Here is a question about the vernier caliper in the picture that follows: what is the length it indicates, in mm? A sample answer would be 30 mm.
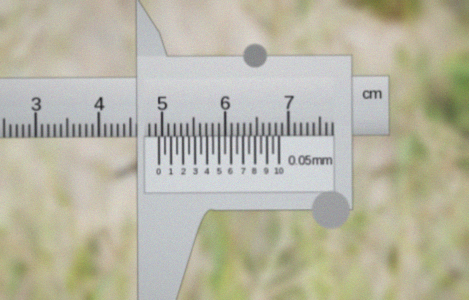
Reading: 49.5 mm
